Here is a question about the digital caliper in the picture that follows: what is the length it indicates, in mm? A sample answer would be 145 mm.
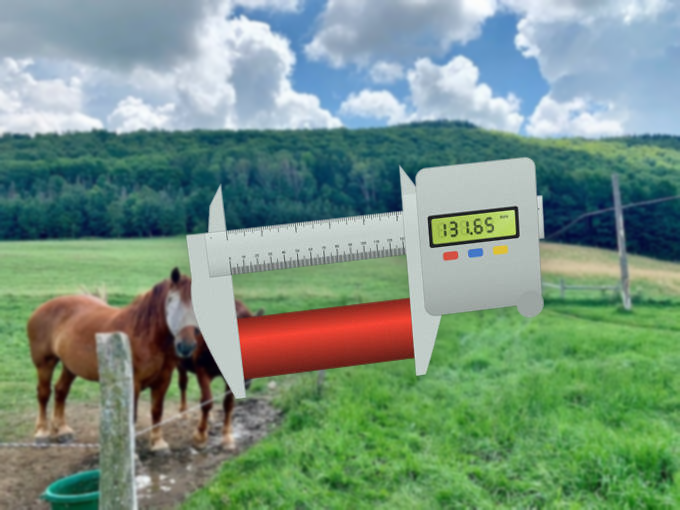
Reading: 131.65 mm
